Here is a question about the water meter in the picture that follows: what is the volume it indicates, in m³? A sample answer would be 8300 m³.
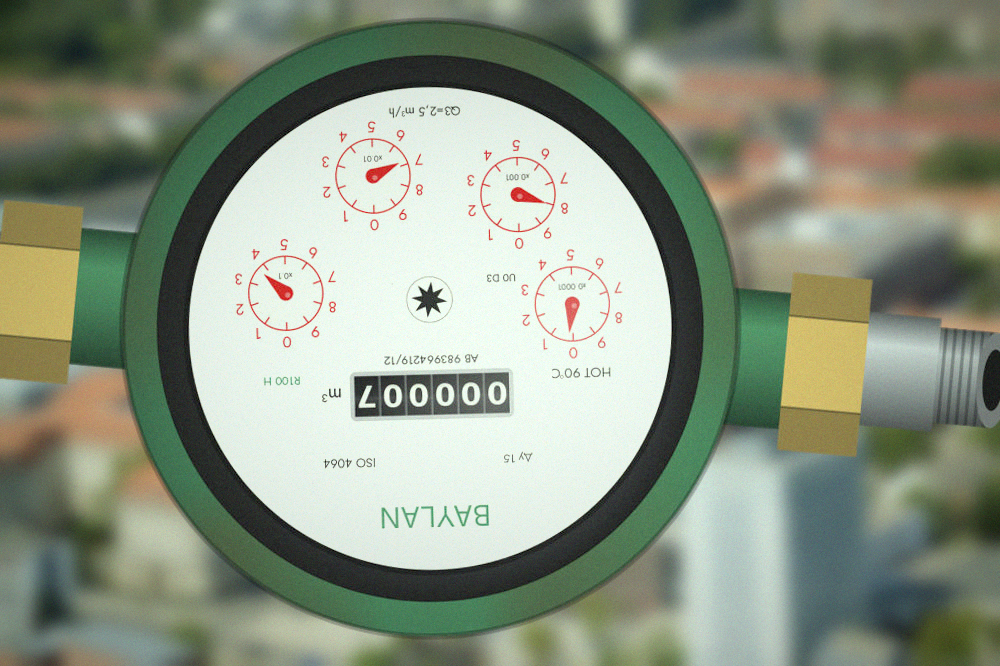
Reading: 7.3680 m³
